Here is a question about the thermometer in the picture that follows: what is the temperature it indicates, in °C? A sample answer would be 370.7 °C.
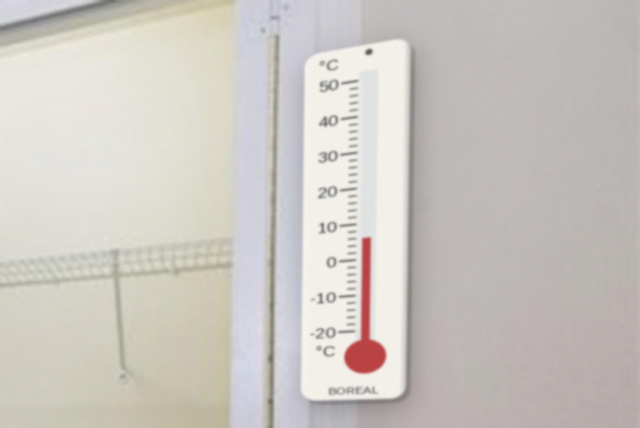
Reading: 6 °C
